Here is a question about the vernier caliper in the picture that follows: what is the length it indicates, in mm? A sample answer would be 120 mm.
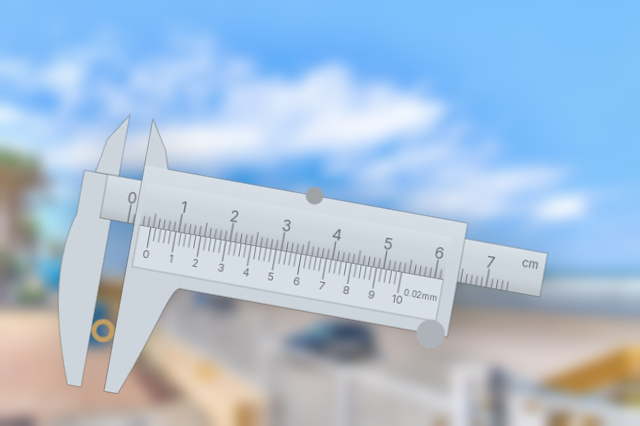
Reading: 4.5 mm
